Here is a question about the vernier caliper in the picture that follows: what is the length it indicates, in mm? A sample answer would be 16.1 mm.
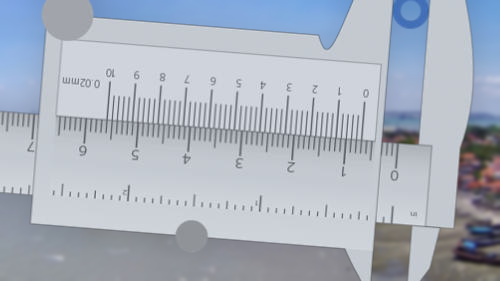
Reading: 7.0 mm
